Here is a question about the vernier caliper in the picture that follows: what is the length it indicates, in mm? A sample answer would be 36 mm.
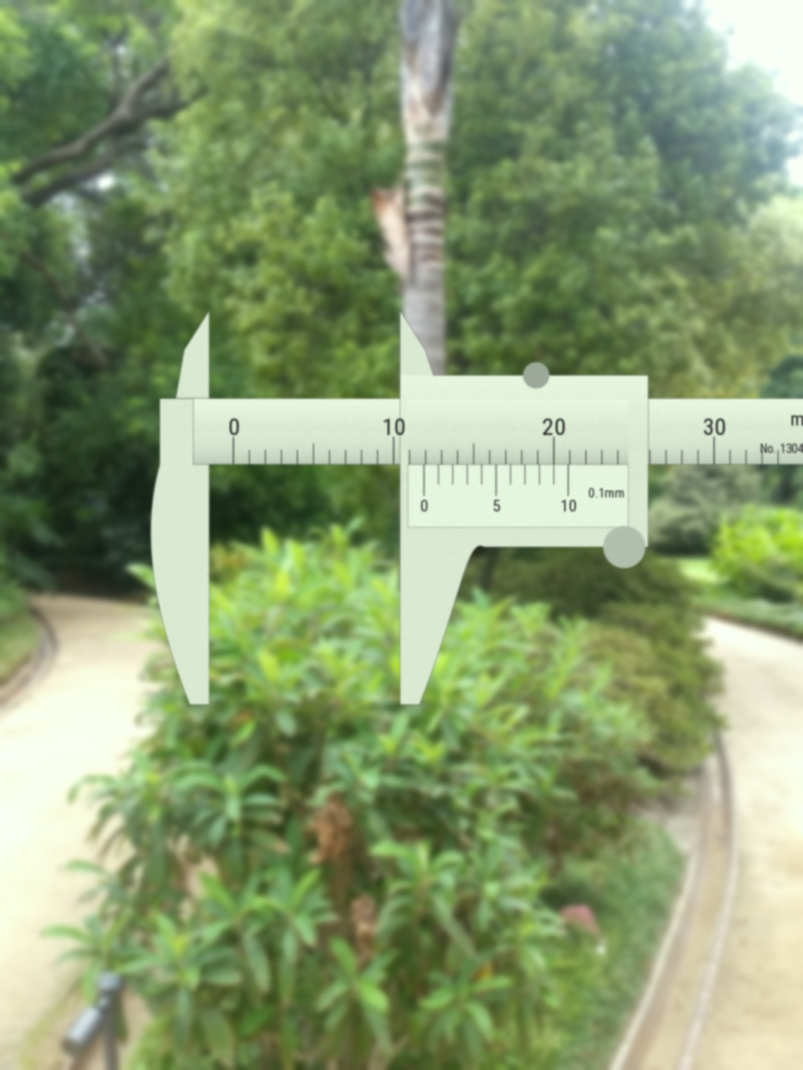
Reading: 11.9 mm
